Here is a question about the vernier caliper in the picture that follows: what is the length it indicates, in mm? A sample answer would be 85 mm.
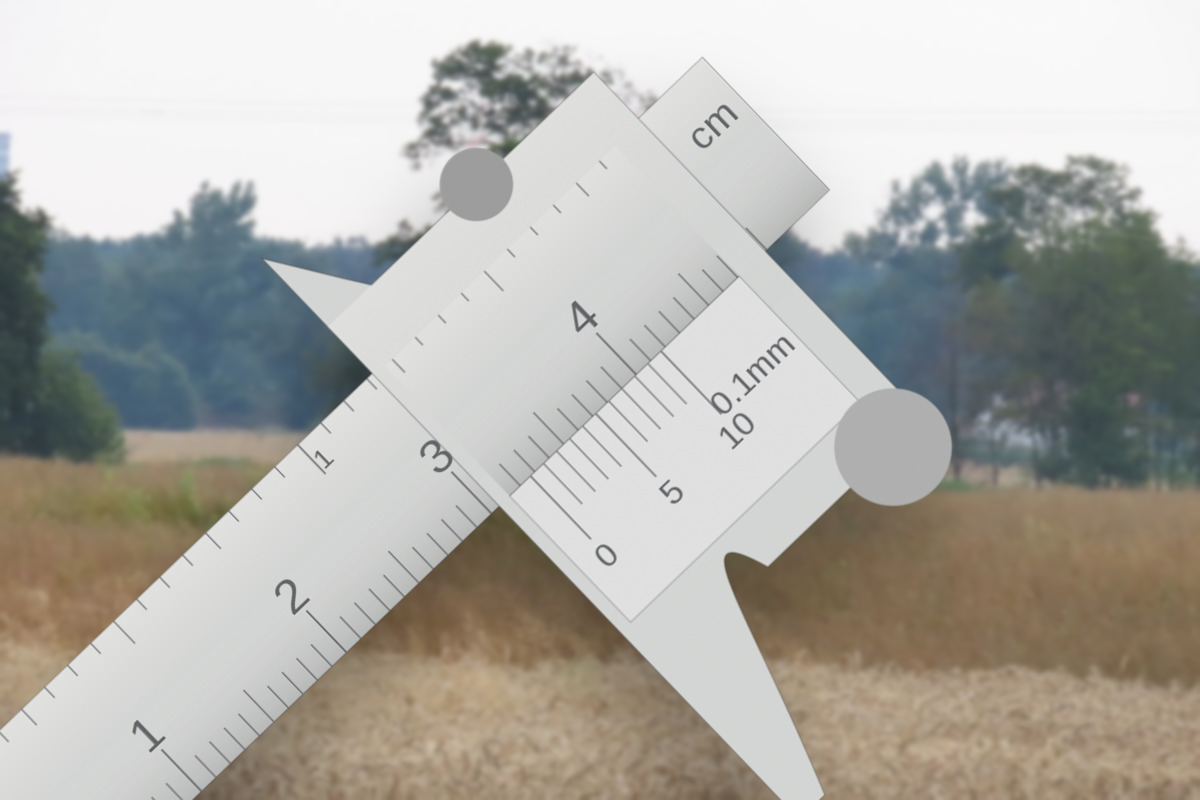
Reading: 32.7 mm
